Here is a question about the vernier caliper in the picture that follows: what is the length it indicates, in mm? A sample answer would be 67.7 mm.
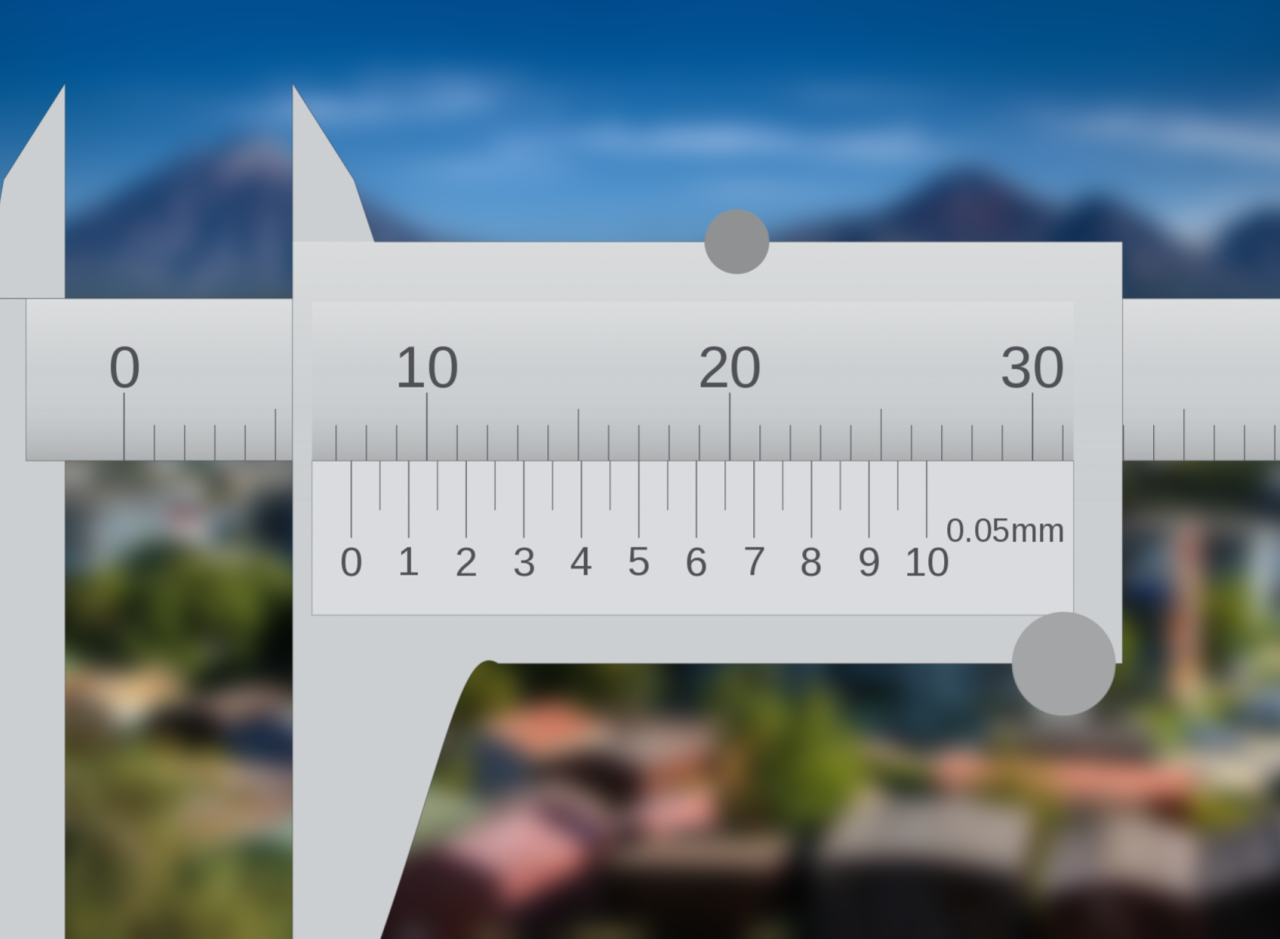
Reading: 7.50 mm
